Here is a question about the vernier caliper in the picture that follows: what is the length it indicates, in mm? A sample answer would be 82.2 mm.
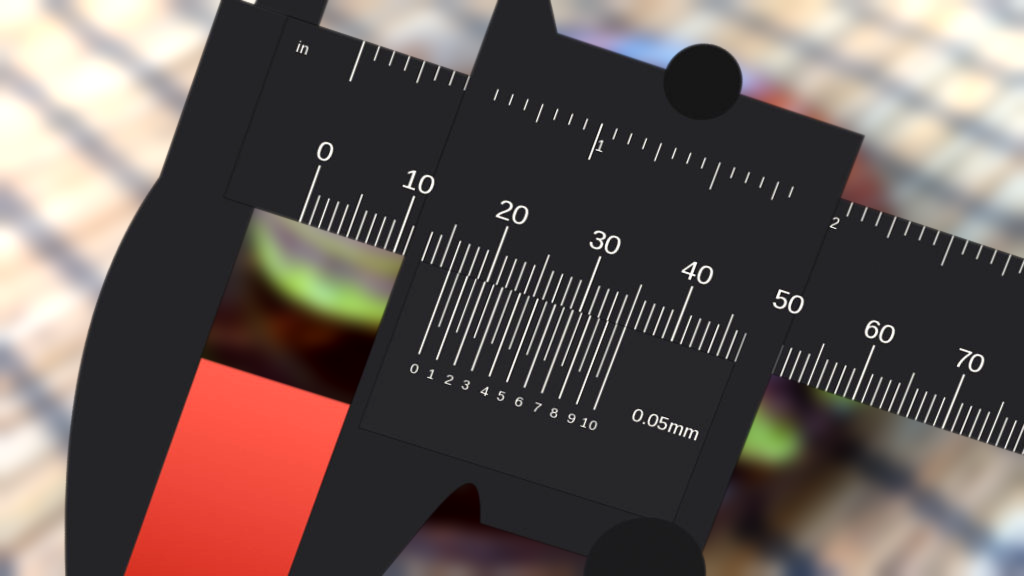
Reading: 16.0 mm
